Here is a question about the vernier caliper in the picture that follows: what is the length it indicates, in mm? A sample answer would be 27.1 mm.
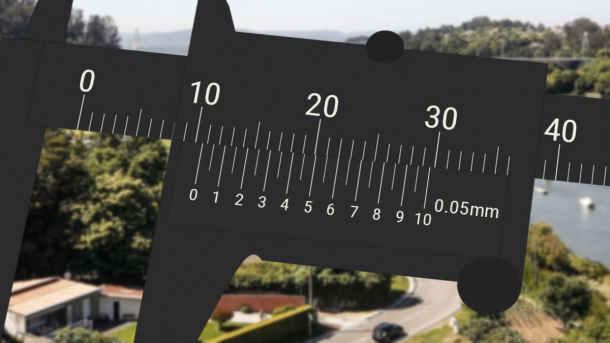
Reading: 10.6 mm
